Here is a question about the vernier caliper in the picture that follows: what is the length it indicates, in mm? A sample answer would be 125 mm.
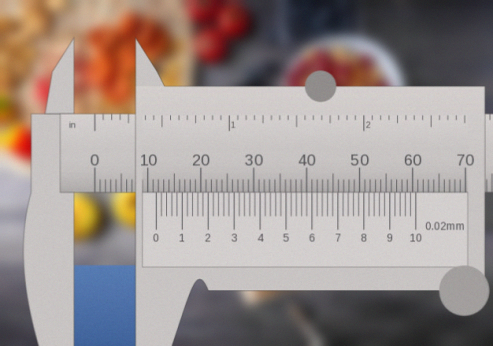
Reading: 11.6 mm
